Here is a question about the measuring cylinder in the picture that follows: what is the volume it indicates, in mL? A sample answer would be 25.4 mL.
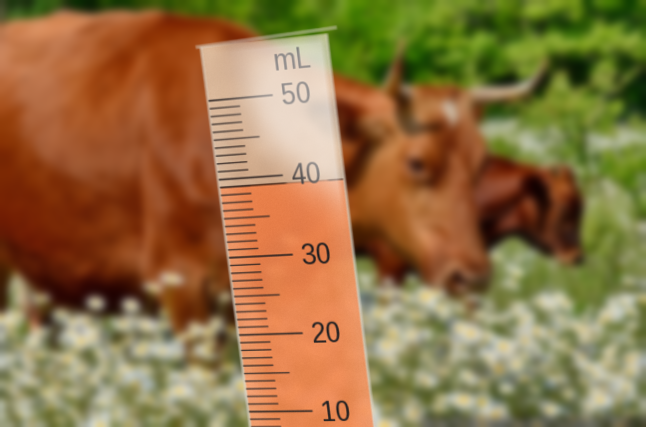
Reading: 39 mL
